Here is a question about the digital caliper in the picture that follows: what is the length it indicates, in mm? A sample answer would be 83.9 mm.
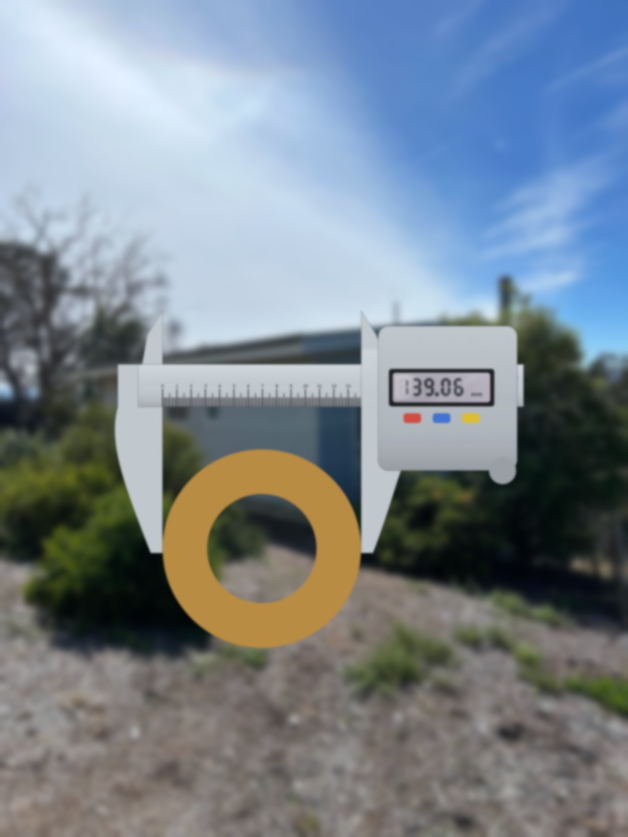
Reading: 139.06 mm
